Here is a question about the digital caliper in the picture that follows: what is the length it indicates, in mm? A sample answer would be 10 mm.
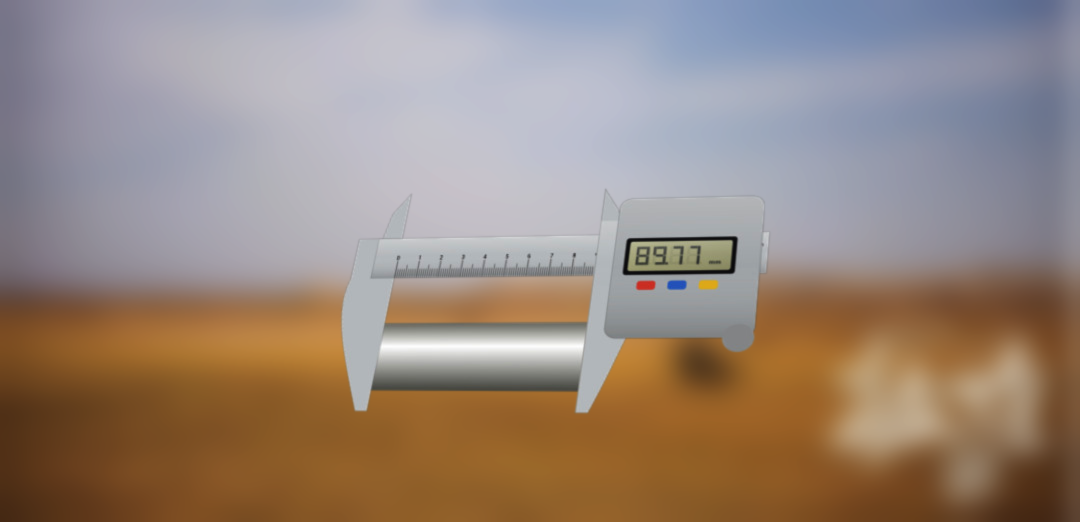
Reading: 89.77 mm
